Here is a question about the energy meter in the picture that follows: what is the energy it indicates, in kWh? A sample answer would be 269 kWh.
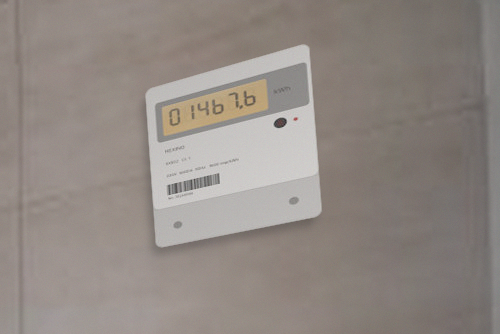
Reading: 1467.6 kWh
